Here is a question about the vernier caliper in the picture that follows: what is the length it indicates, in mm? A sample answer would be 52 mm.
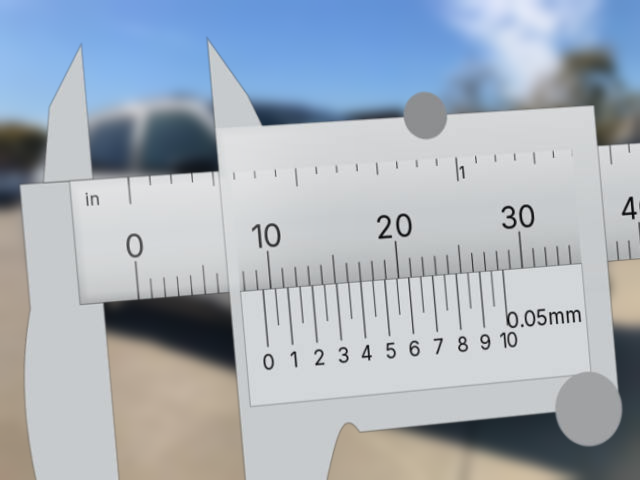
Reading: 9.4 mm
